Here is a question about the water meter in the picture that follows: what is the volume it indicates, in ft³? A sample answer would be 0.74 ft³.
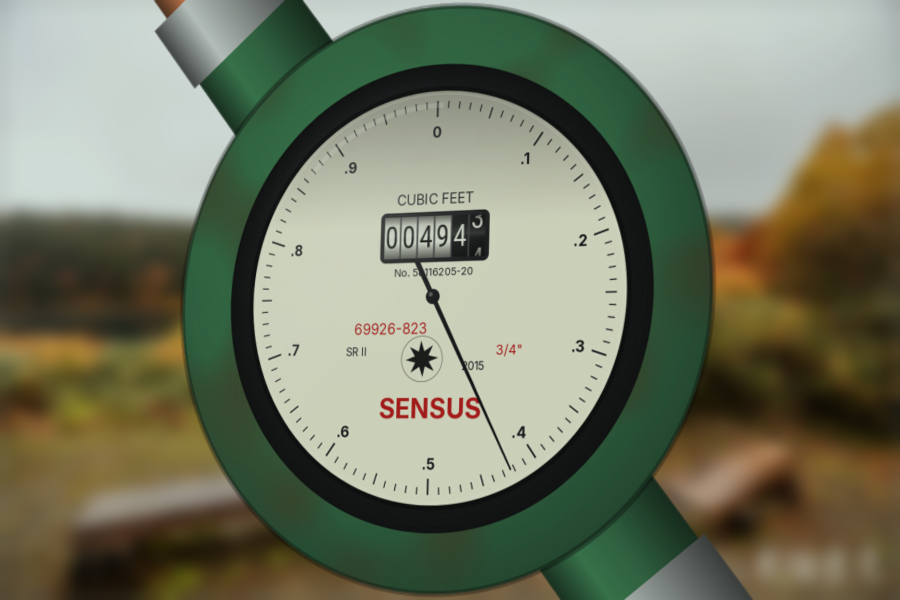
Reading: 4943.42 ft³
